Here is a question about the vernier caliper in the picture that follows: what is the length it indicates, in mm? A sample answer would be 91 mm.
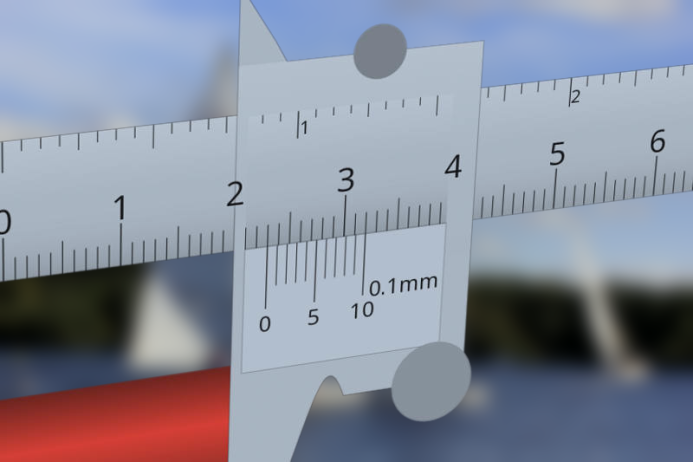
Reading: 23.0 mm
